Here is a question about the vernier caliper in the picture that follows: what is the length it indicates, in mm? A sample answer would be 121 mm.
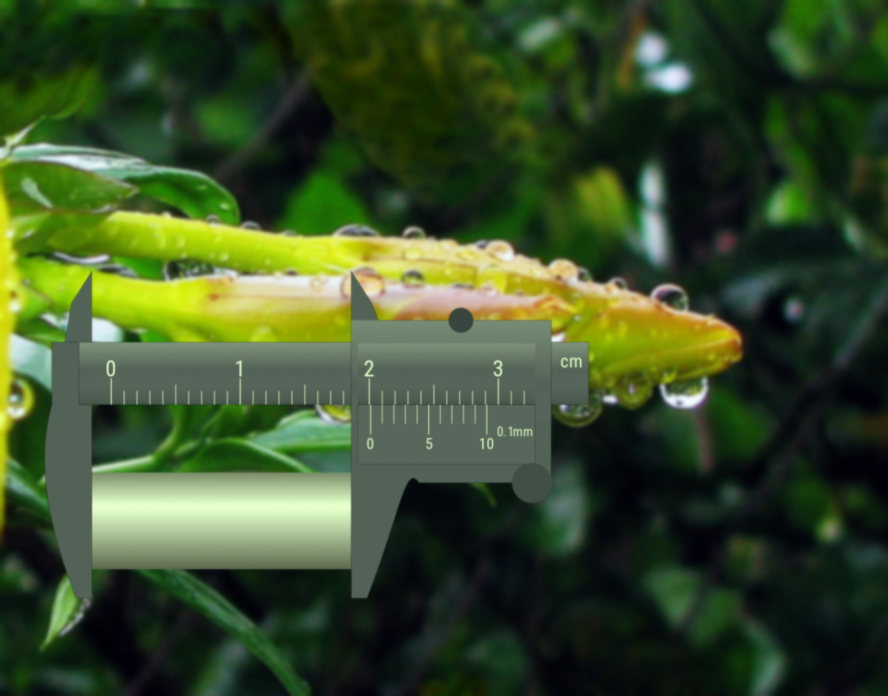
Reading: 20.1 mm
